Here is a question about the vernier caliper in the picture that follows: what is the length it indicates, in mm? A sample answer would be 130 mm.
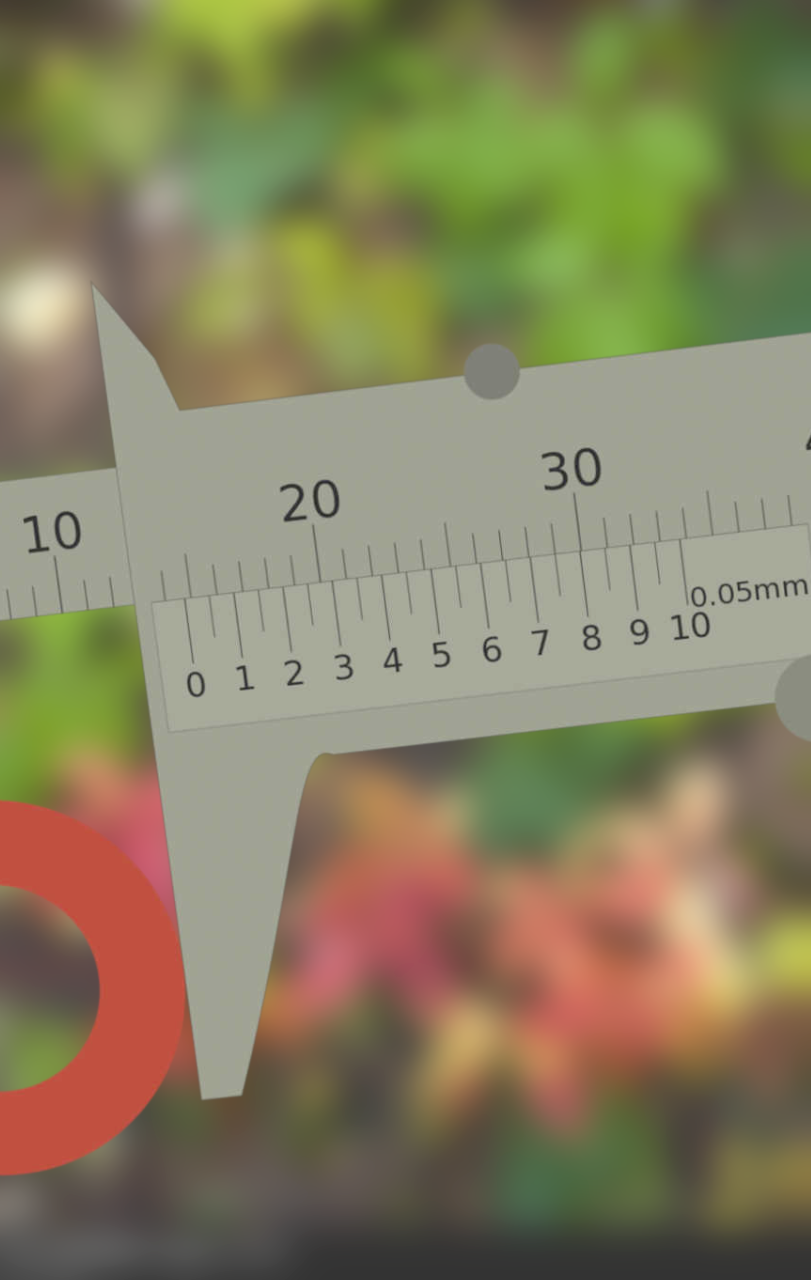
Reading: 14.75 mm
